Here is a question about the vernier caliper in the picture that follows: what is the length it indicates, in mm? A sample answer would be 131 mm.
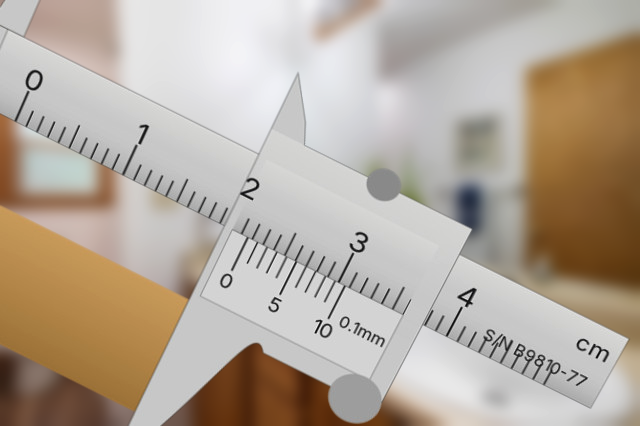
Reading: 21.6 mm
